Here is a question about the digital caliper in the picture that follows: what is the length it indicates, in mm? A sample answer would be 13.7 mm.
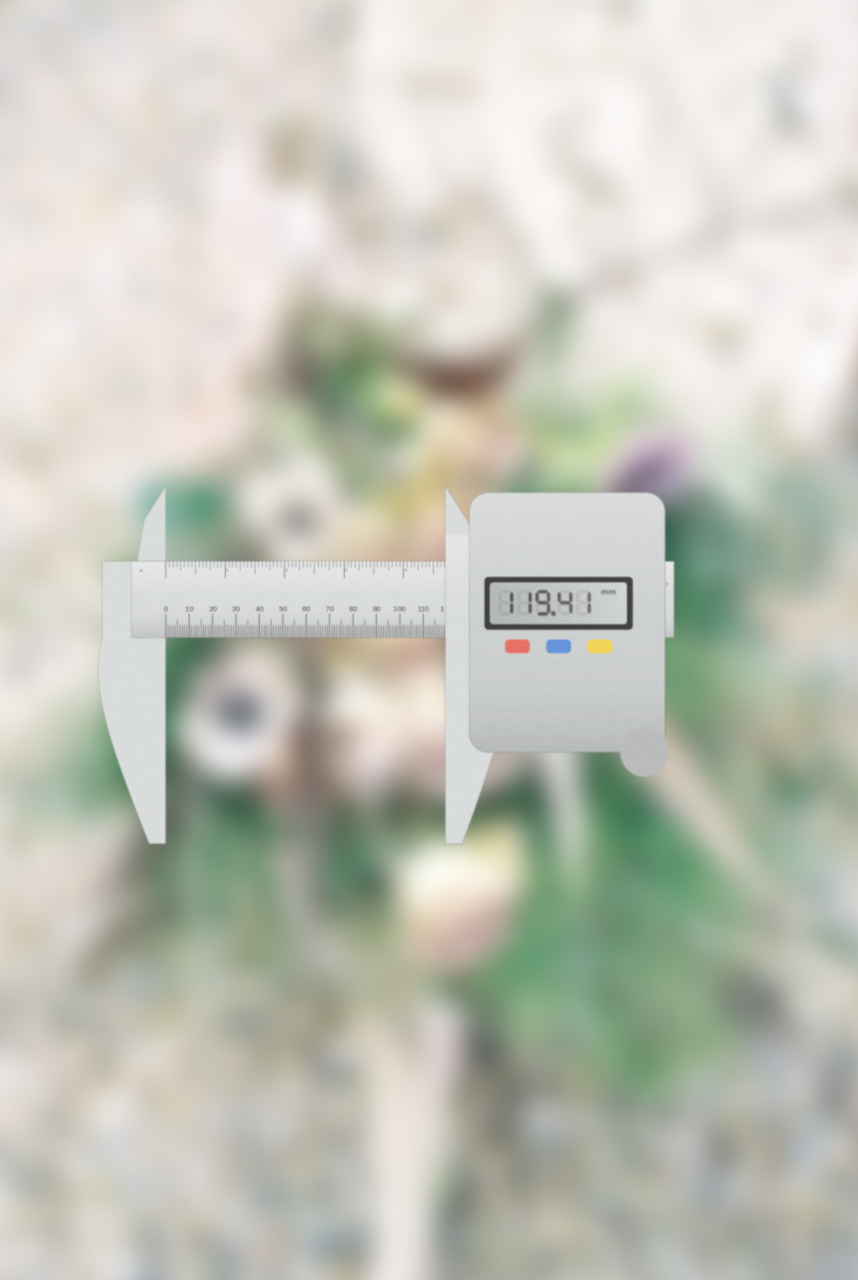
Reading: 119.41 mm
